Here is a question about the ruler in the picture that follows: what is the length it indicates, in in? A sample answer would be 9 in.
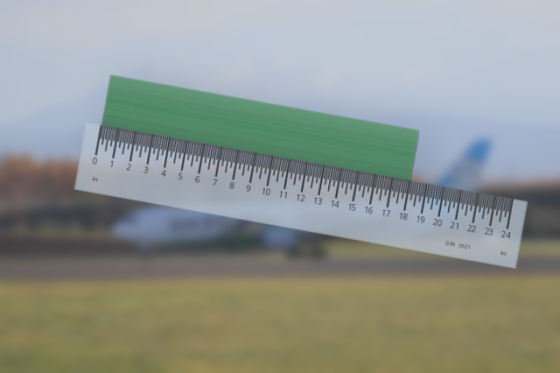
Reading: 18 in
